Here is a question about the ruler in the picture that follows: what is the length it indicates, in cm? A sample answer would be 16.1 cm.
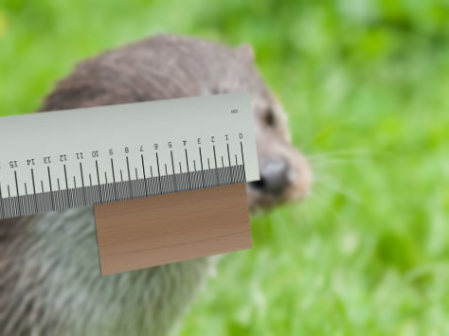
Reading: 10.5 cm
